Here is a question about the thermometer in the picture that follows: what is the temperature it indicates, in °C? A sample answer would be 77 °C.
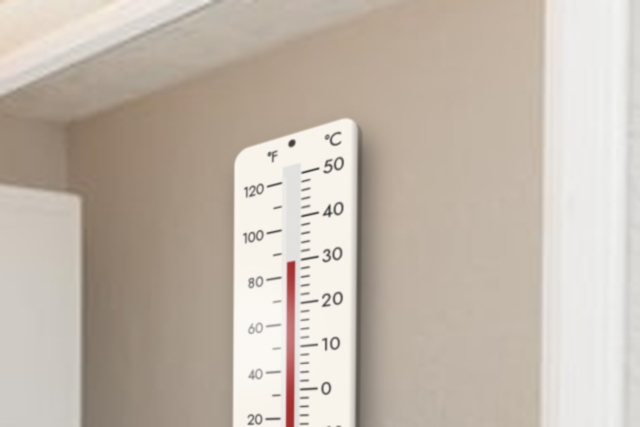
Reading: 30 °C
